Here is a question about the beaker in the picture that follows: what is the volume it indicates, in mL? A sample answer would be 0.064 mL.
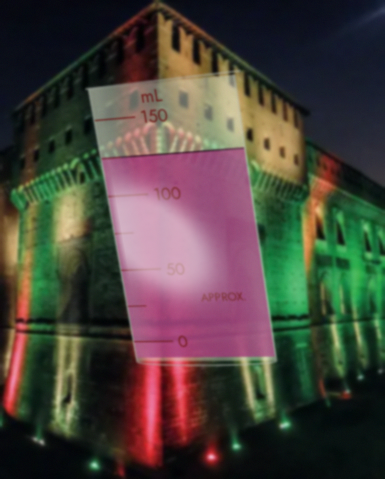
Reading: 125 mL
